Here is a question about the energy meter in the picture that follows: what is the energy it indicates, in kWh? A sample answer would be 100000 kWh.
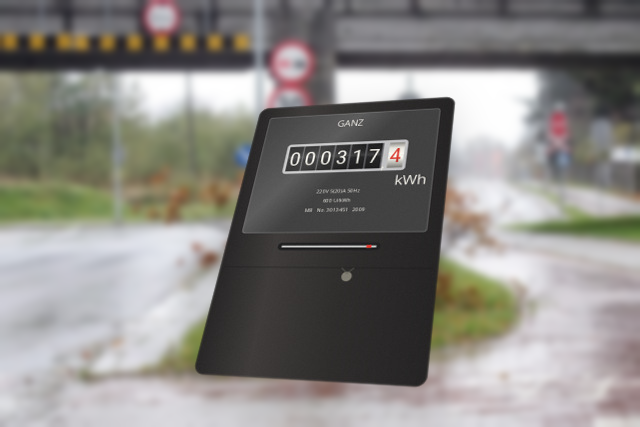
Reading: 317.4 kWh
